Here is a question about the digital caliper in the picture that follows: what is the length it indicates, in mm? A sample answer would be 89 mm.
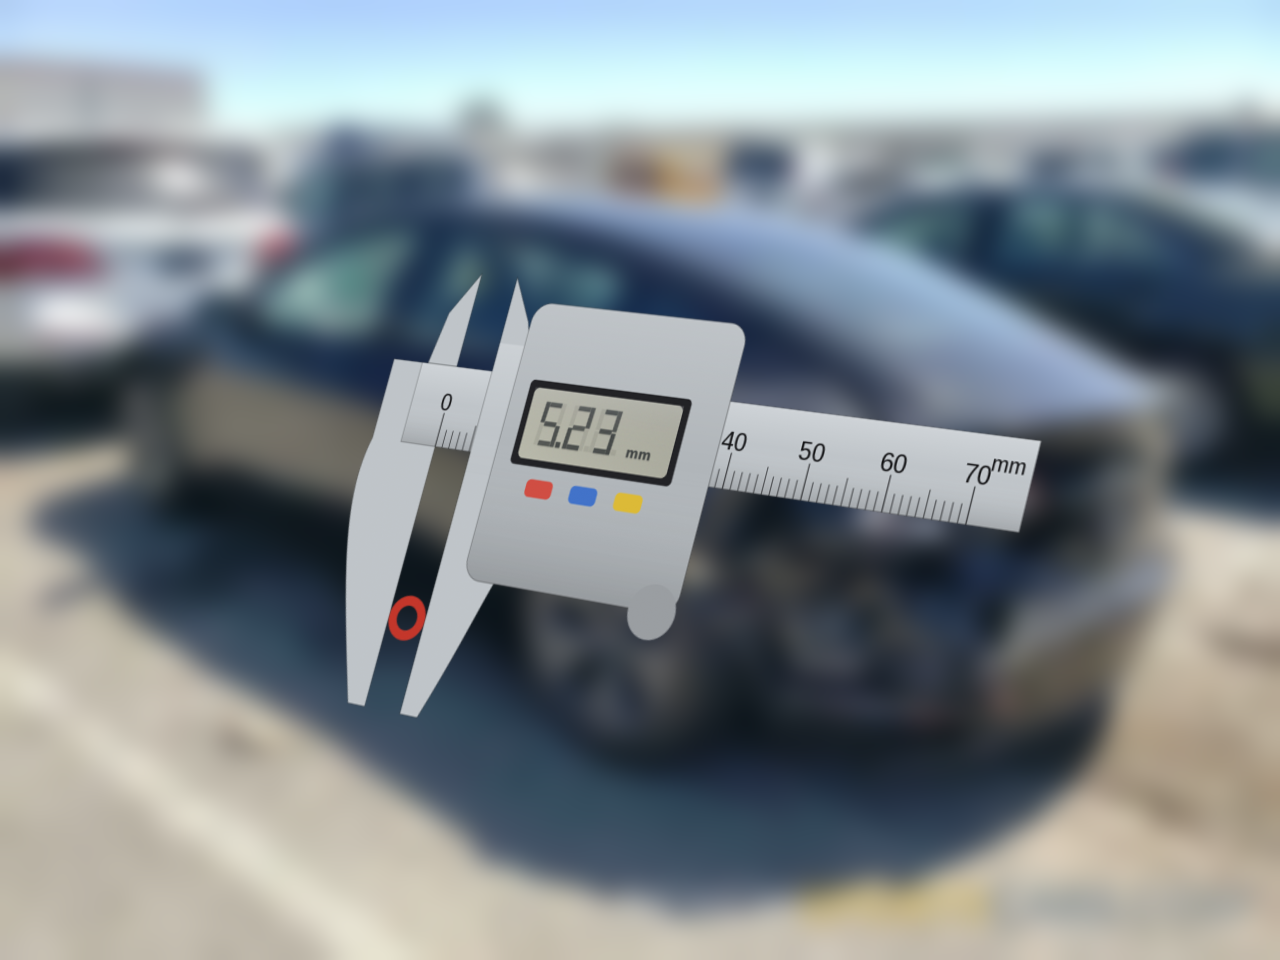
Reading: 5.23 mm
